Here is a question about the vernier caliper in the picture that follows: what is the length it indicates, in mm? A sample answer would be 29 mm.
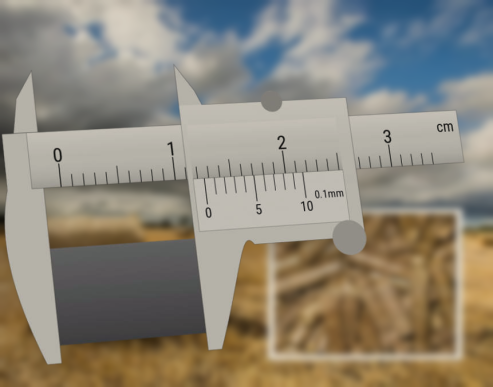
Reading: 12.6 mm
